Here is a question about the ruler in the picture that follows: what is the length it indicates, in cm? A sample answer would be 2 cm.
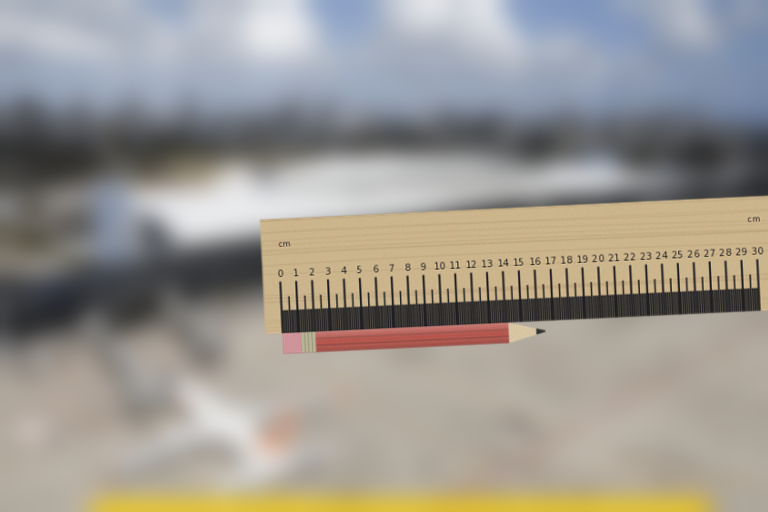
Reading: 16.5 cm
